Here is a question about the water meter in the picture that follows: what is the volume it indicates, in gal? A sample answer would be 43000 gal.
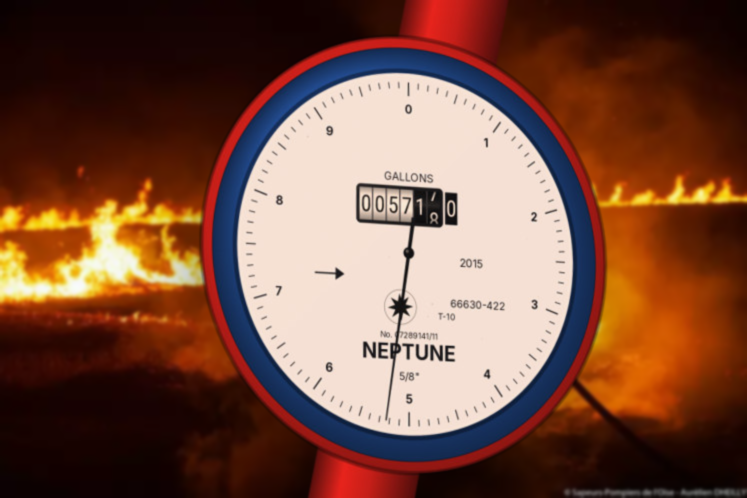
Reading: 57175.2 gal
